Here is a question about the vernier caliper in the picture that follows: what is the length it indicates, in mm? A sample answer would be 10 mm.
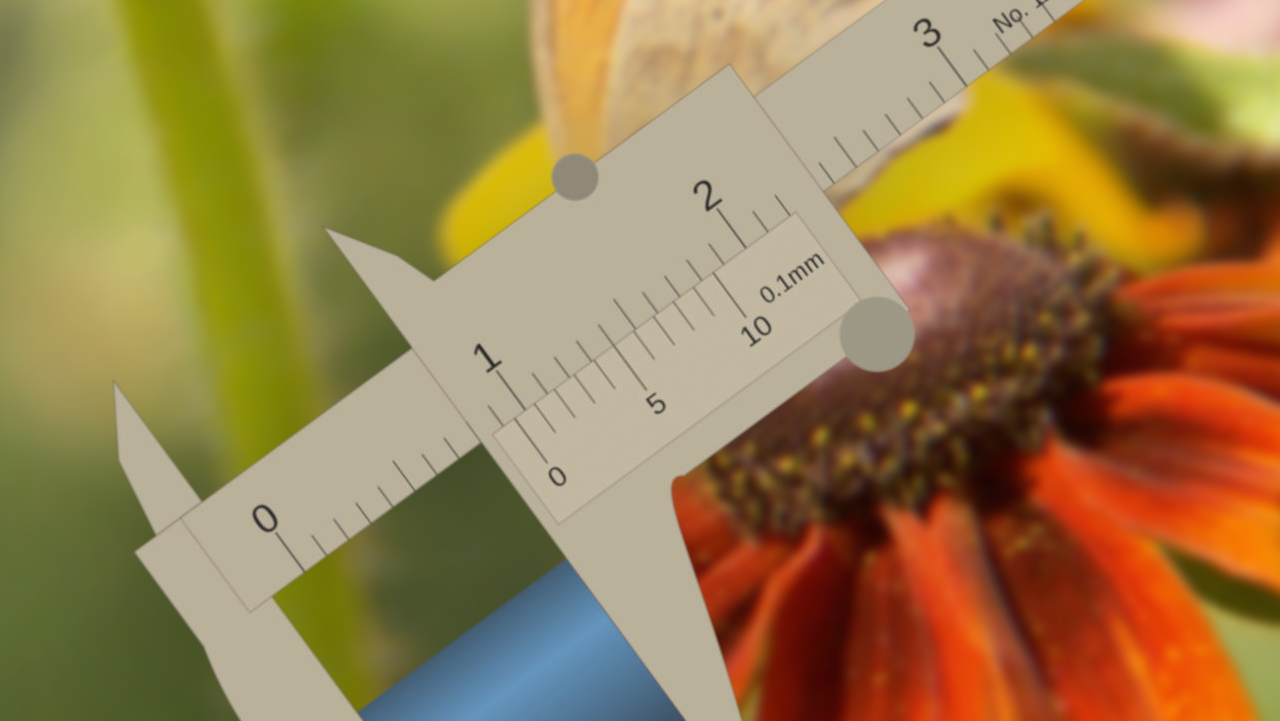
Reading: 9.5 mm
